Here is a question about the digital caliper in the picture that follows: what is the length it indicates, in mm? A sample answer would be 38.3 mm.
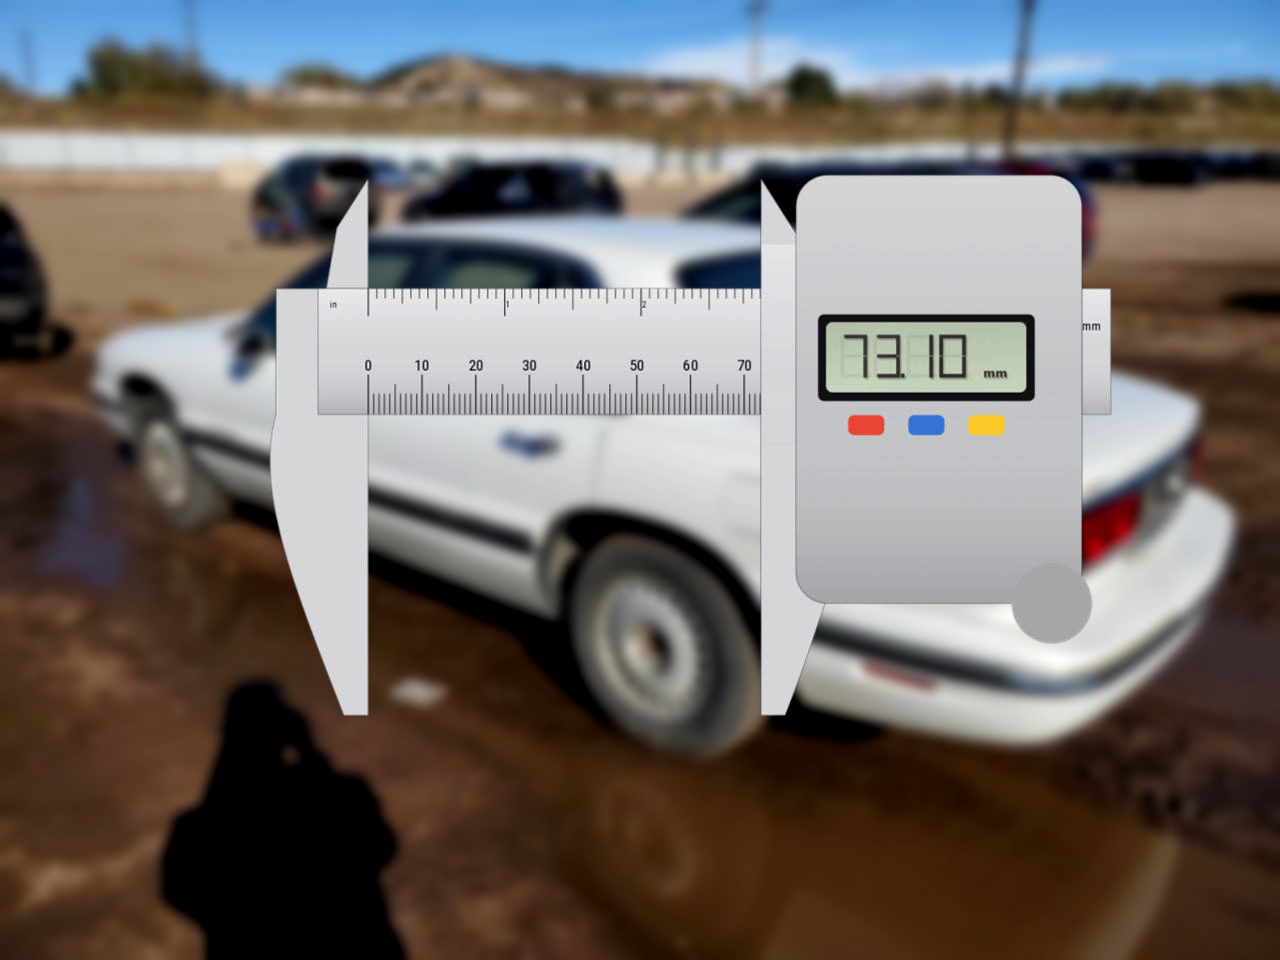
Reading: 73.10 mm
